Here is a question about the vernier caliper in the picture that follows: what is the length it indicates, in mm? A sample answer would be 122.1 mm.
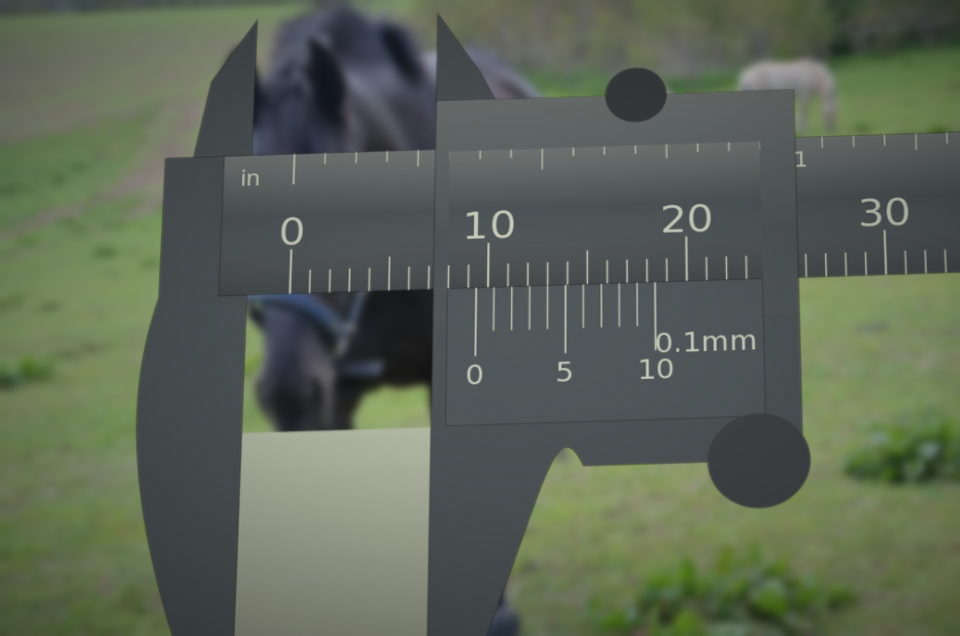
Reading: 9.4 mm
